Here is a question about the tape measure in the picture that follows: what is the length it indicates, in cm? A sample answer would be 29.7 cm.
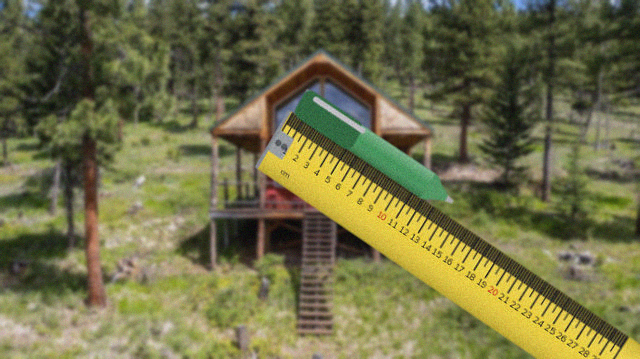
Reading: 14 cm
